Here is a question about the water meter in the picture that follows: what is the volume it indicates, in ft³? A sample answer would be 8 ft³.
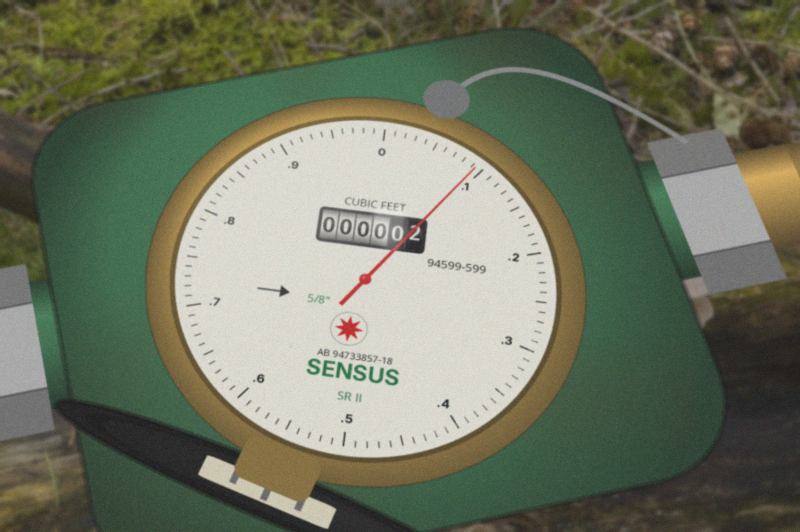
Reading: 2.09 ft³
